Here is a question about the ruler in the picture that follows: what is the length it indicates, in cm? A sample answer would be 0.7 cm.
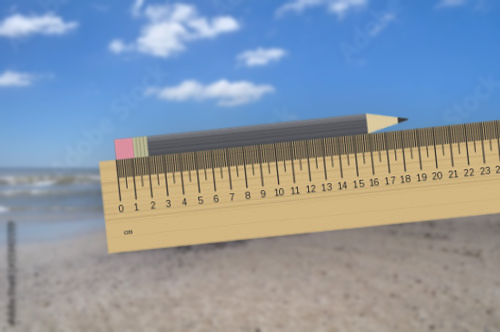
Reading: 18.5 cm
